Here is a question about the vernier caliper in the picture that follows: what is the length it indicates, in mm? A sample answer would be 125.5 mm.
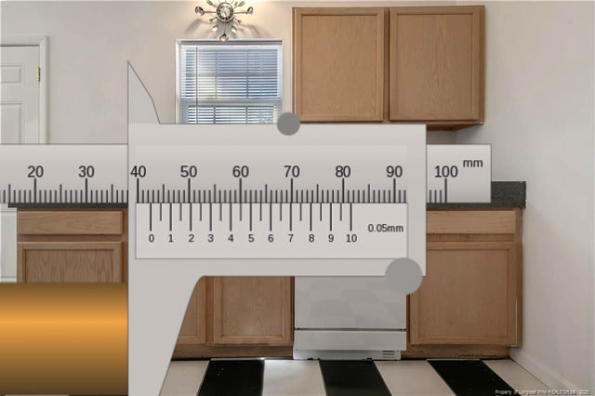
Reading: 42.5 mm
